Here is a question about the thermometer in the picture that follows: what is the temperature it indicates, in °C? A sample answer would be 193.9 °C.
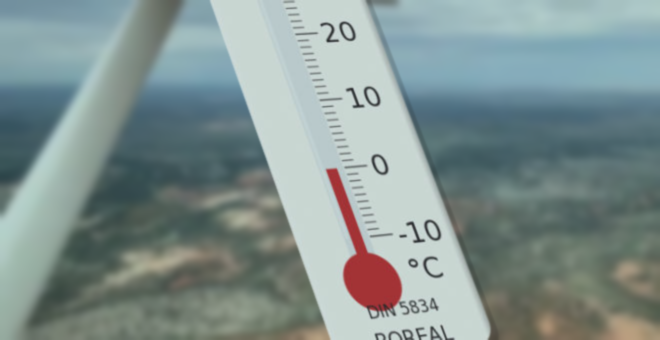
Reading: 0 °C
